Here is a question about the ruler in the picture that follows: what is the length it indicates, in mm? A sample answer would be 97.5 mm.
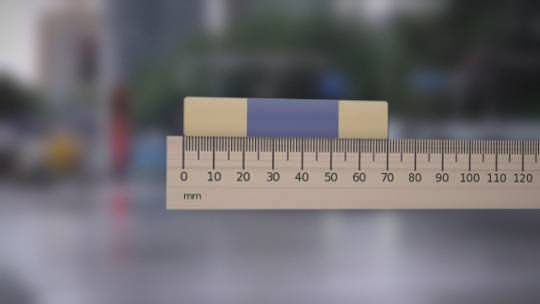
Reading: 70 mm
